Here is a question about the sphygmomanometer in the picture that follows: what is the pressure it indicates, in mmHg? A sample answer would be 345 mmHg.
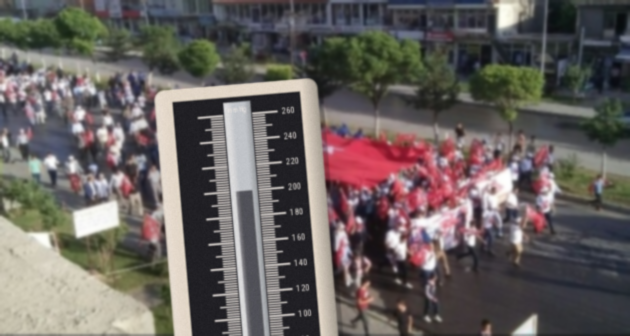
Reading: 200 mmHg
